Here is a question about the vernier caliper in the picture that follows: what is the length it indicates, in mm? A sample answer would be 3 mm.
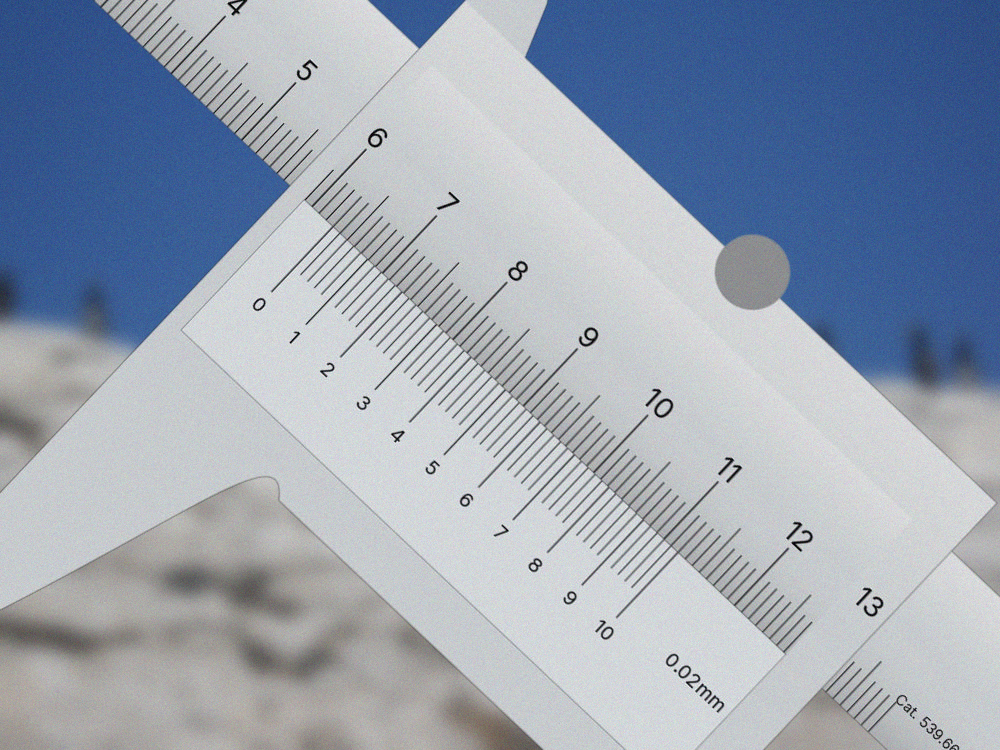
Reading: 63.0 mm
